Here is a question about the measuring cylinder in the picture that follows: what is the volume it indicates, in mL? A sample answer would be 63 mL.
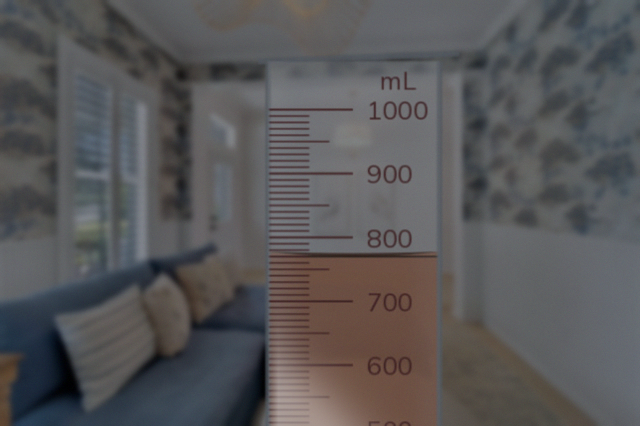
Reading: 770 mL
